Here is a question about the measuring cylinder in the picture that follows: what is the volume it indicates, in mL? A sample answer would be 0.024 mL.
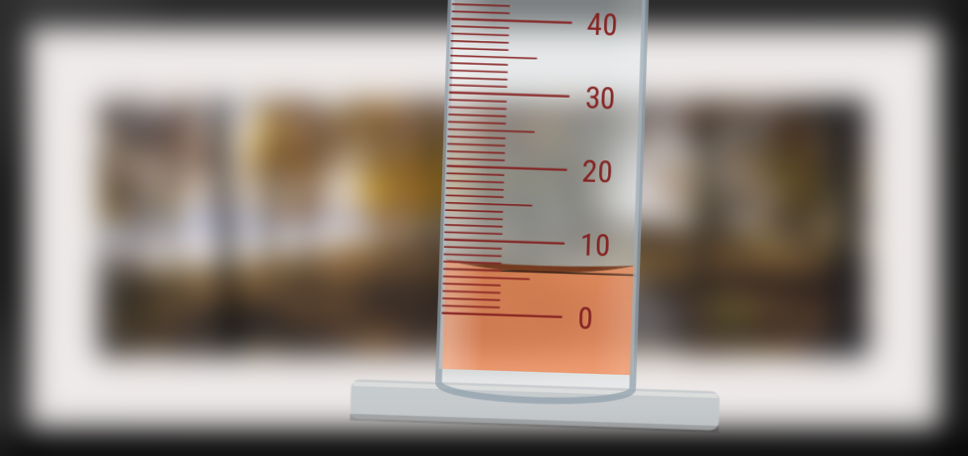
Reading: 6 mL
